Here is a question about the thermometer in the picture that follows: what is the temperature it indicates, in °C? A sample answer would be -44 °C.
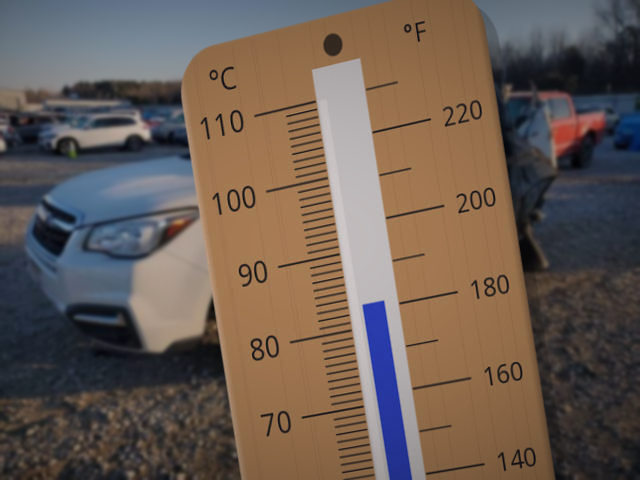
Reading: 83 °C
